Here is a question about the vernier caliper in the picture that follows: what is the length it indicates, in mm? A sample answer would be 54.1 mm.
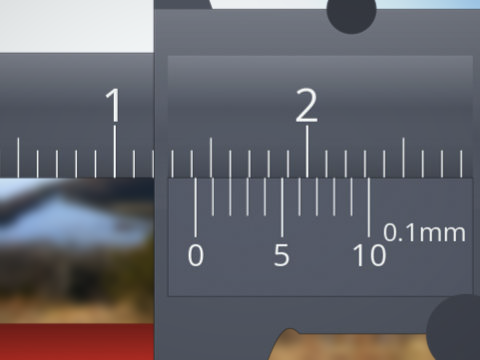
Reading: 14.2 mm
